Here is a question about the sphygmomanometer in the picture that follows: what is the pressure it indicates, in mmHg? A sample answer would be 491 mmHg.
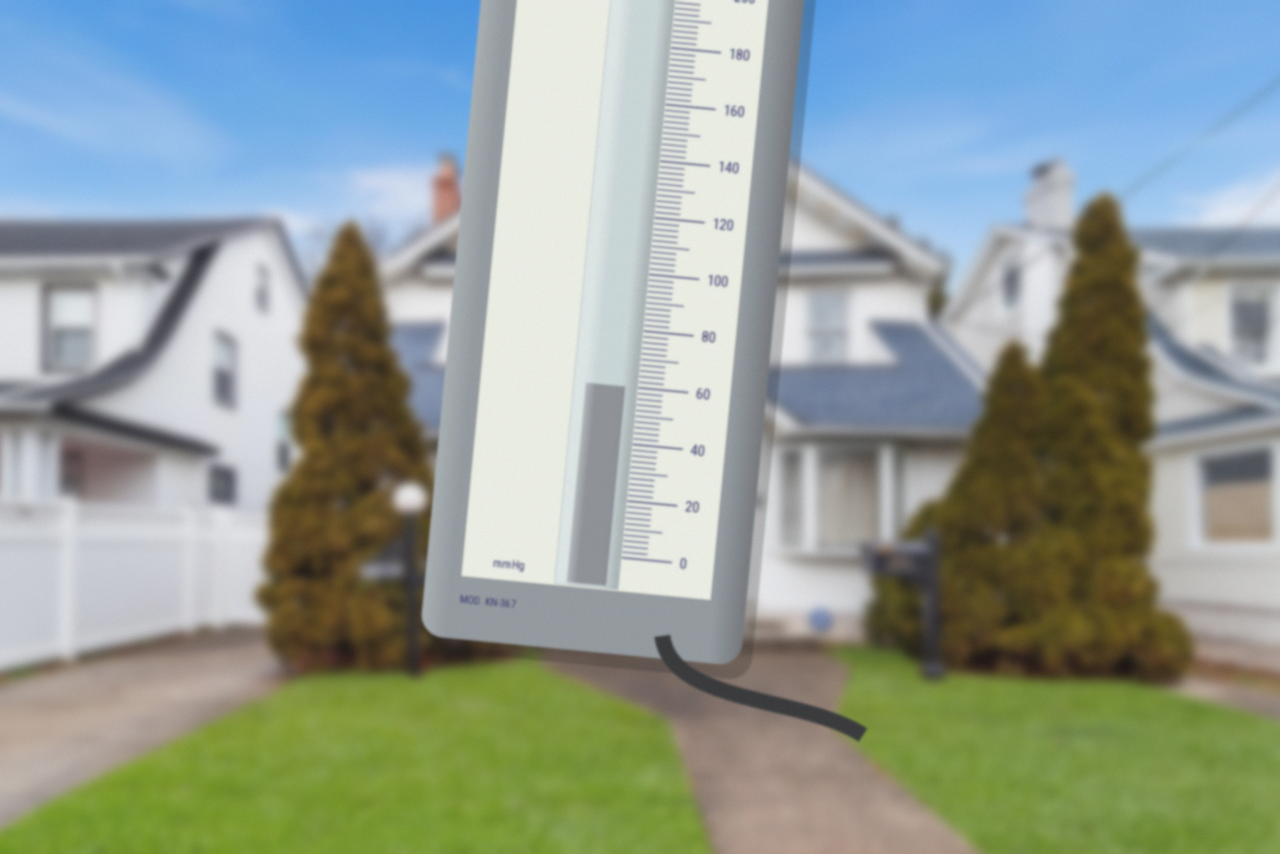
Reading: 60 mmHg
